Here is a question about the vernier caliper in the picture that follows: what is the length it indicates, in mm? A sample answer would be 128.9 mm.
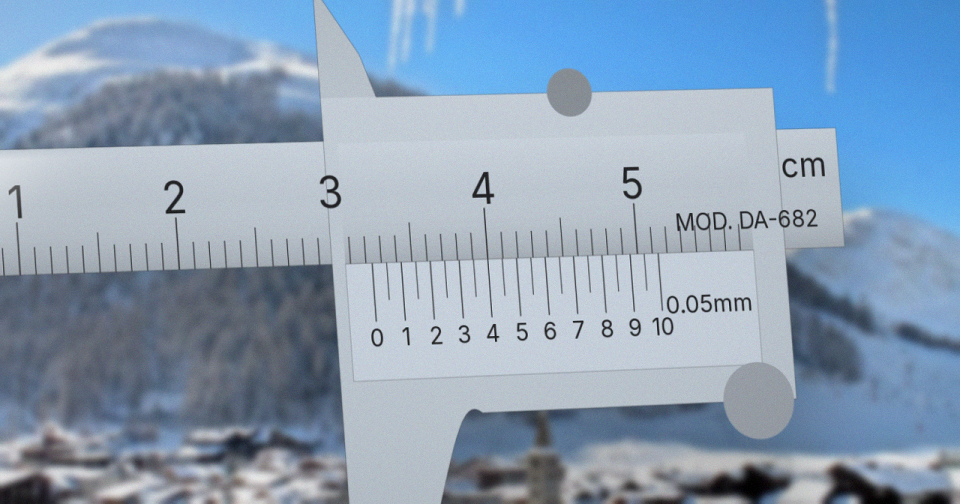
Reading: 32.4 mm
